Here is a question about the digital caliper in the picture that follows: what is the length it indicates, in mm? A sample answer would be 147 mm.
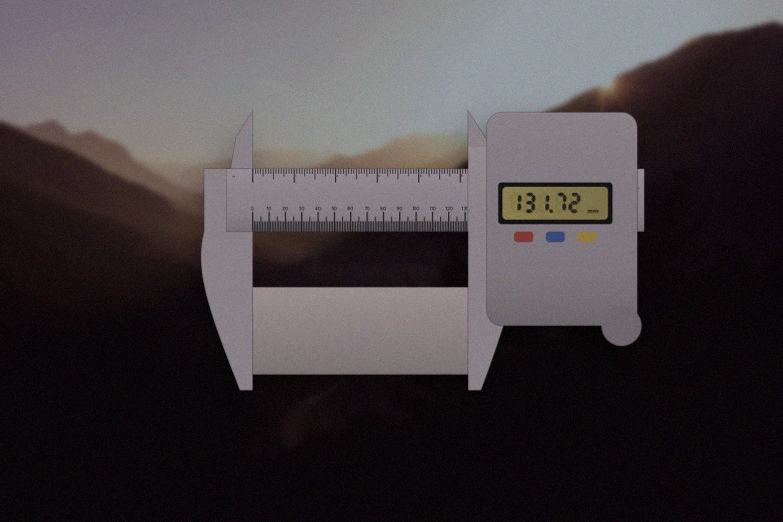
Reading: 131.72 mm
